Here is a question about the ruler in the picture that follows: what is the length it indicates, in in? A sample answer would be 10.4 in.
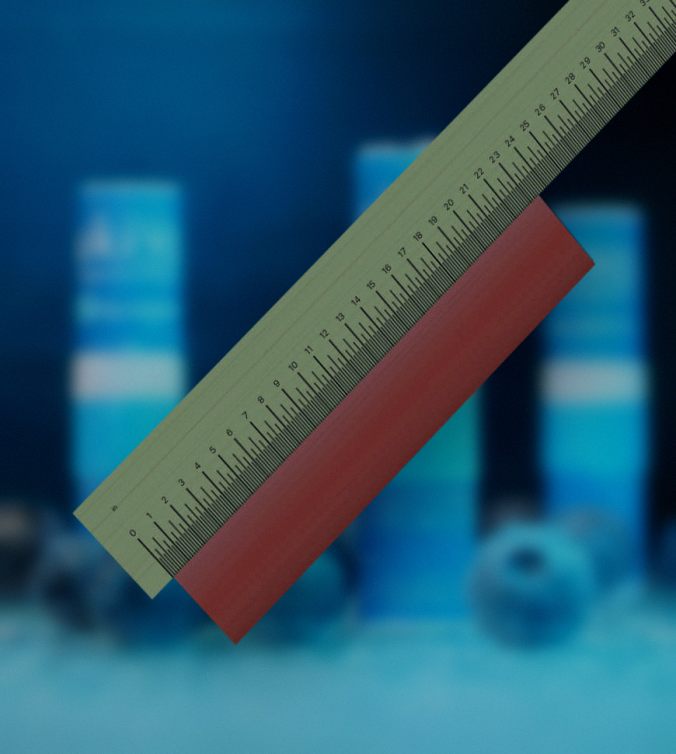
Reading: 23.5 in
